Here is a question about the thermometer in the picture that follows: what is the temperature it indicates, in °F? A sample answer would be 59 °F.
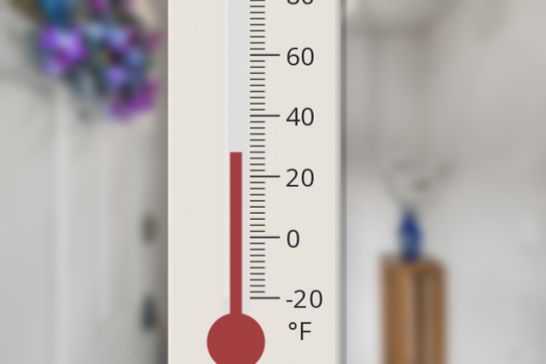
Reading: 28 °F
